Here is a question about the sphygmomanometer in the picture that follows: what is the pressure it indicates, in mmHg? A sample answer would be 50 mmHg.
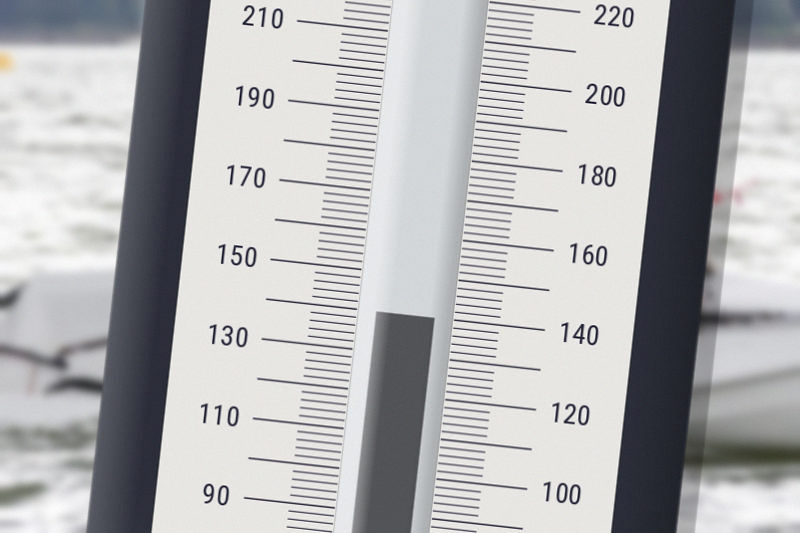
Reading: 140 mmHg
